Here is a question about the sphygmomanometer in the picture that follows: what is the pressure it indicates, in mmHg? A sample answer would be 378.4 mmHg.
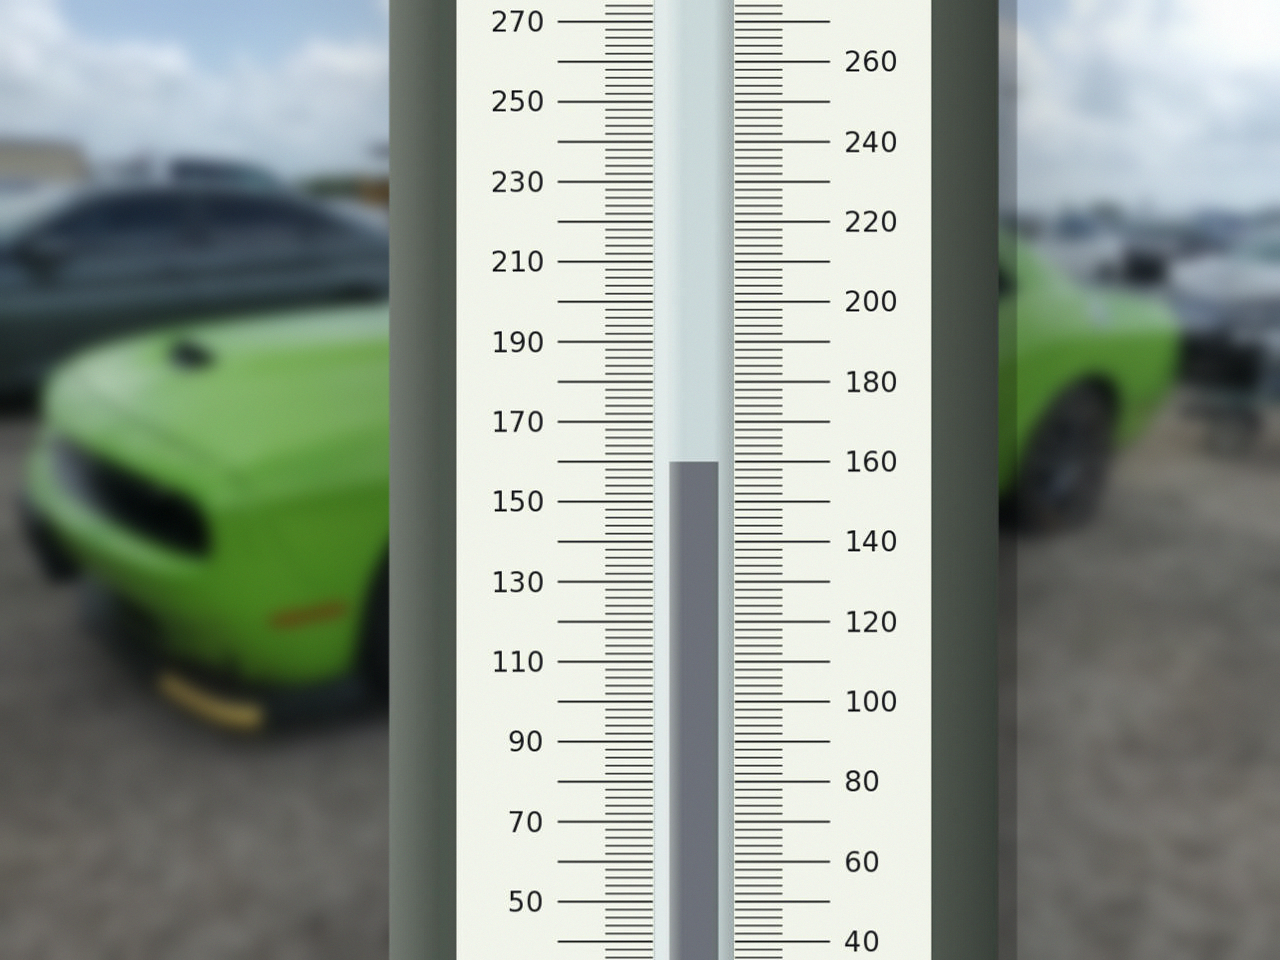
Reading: 160 mmHg
